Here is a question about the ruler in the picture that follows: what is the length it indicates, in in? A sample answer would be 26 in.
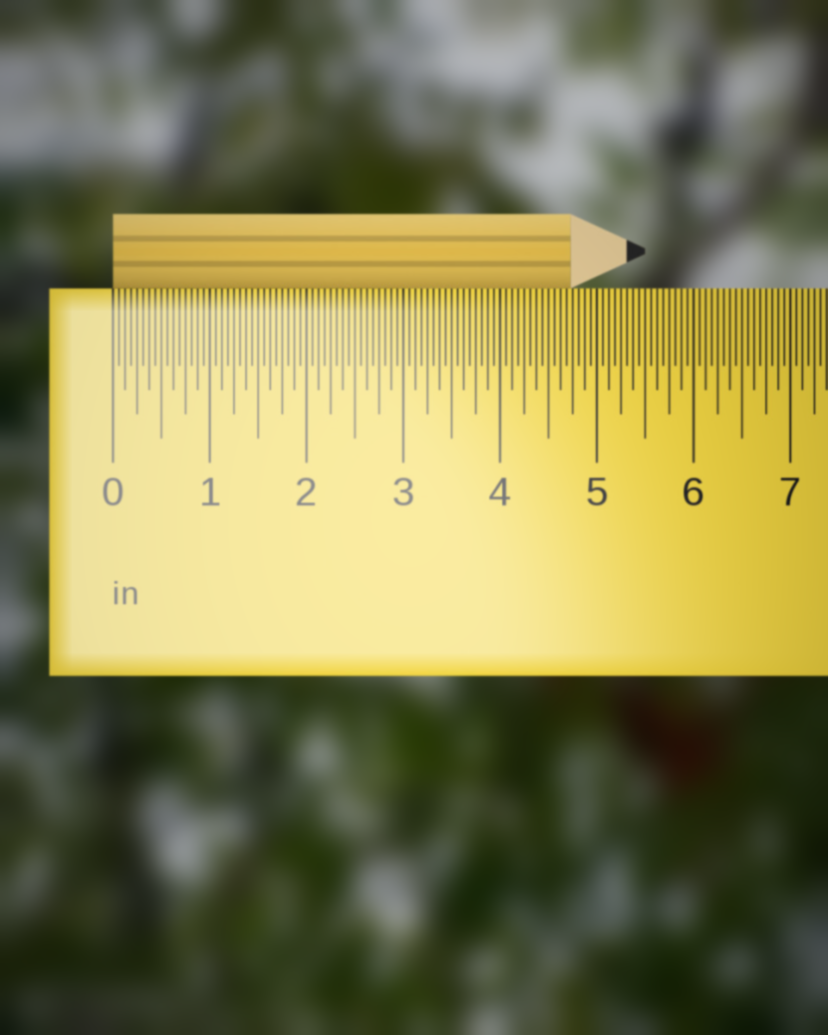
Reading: 5.5 in
